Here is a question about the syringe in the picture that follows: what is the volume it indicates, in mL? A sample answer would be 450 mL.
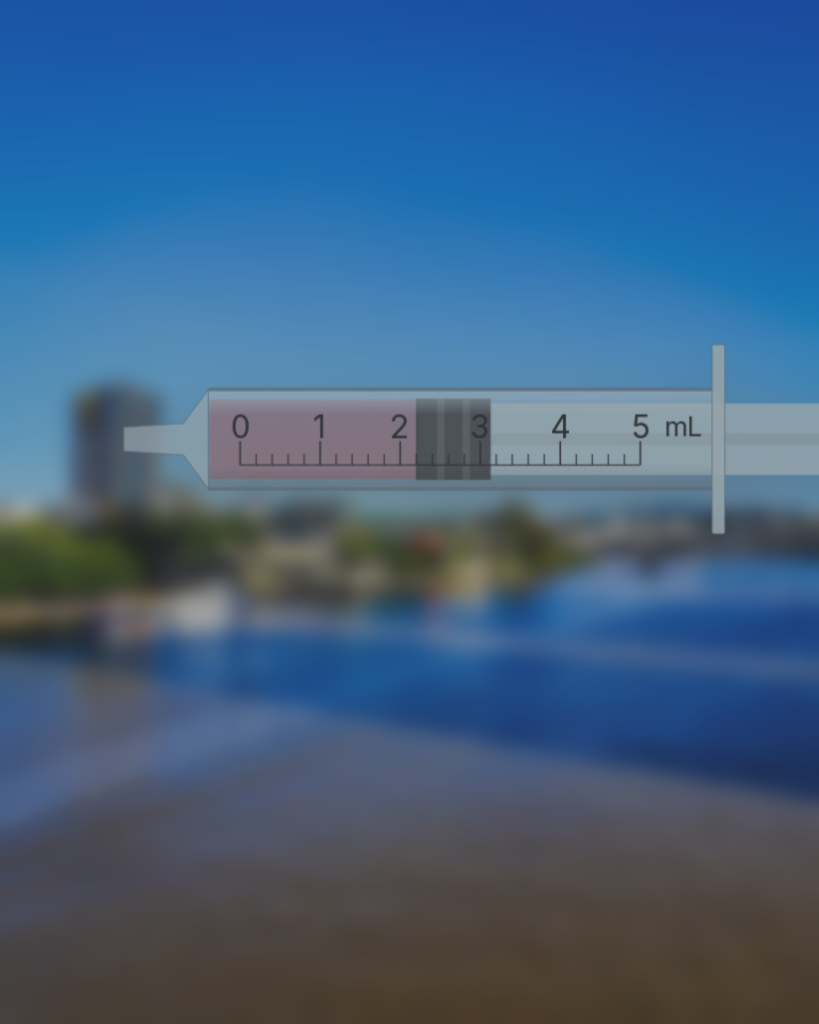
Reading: 2.2 mL
